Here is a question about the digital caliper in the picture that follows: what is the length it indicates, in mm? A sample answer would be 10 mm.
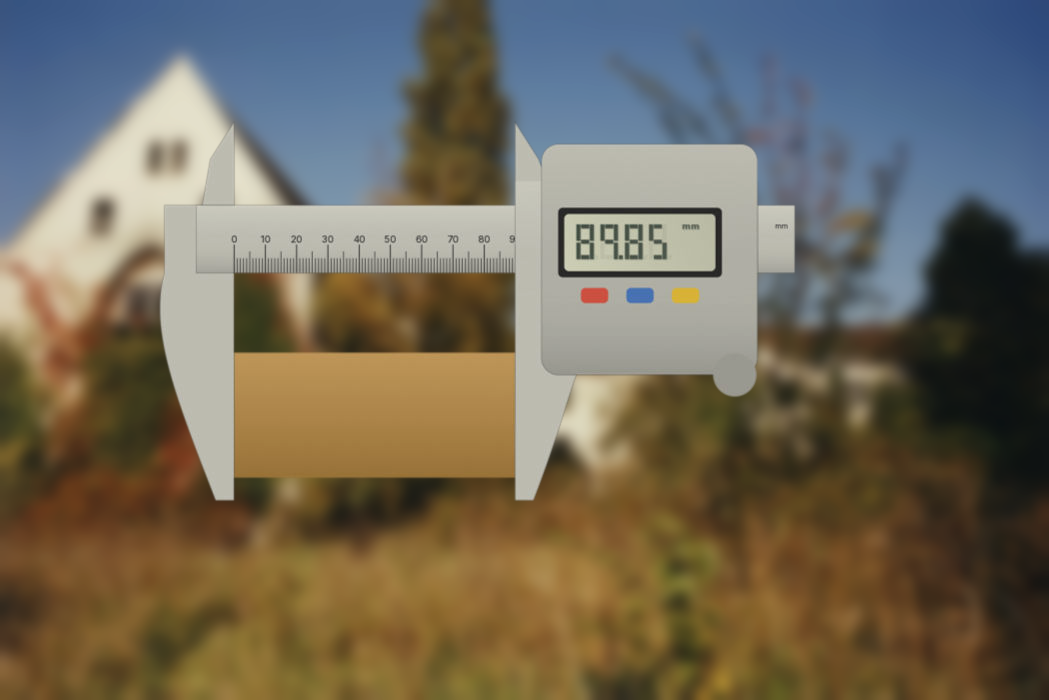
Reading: 89.85 mm
